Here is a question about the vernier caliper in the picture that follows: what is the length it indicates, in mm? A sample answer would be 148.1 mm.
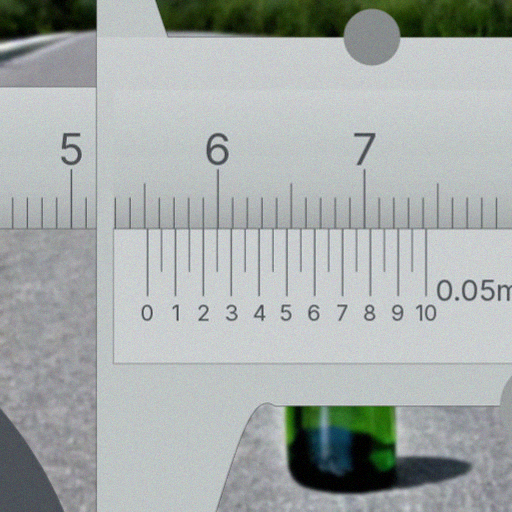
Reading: 55.2 mm
